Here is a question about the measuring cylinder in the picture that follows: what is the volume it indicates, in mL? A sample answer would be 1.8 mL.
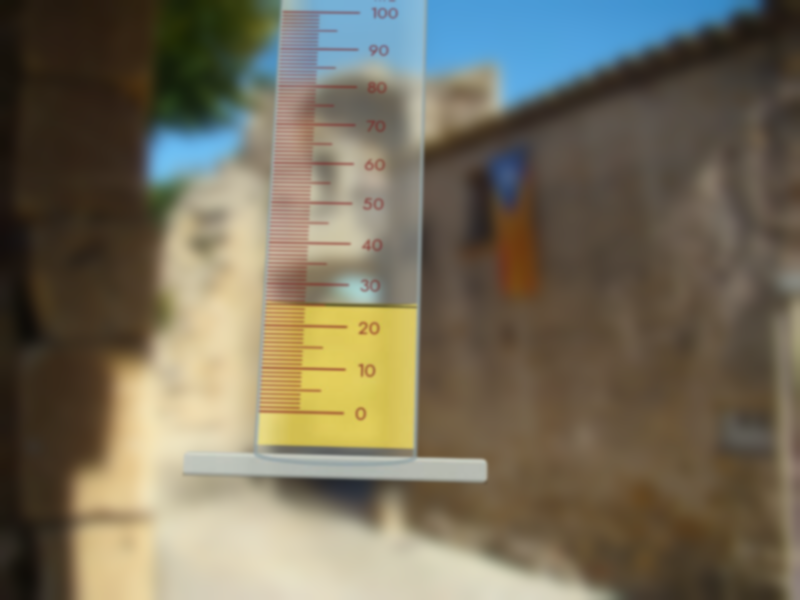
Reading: 25 mL
